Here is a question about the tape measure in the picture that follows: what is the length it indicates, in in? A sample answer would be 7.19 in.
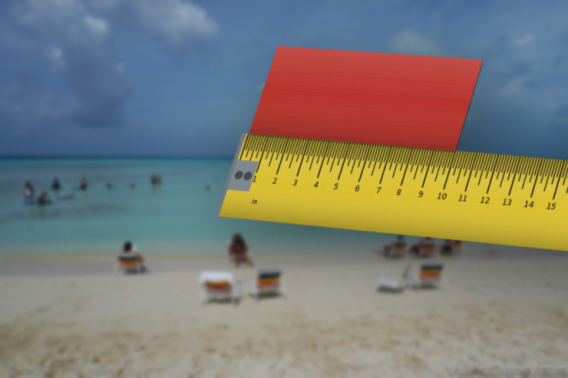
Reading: 10 in
